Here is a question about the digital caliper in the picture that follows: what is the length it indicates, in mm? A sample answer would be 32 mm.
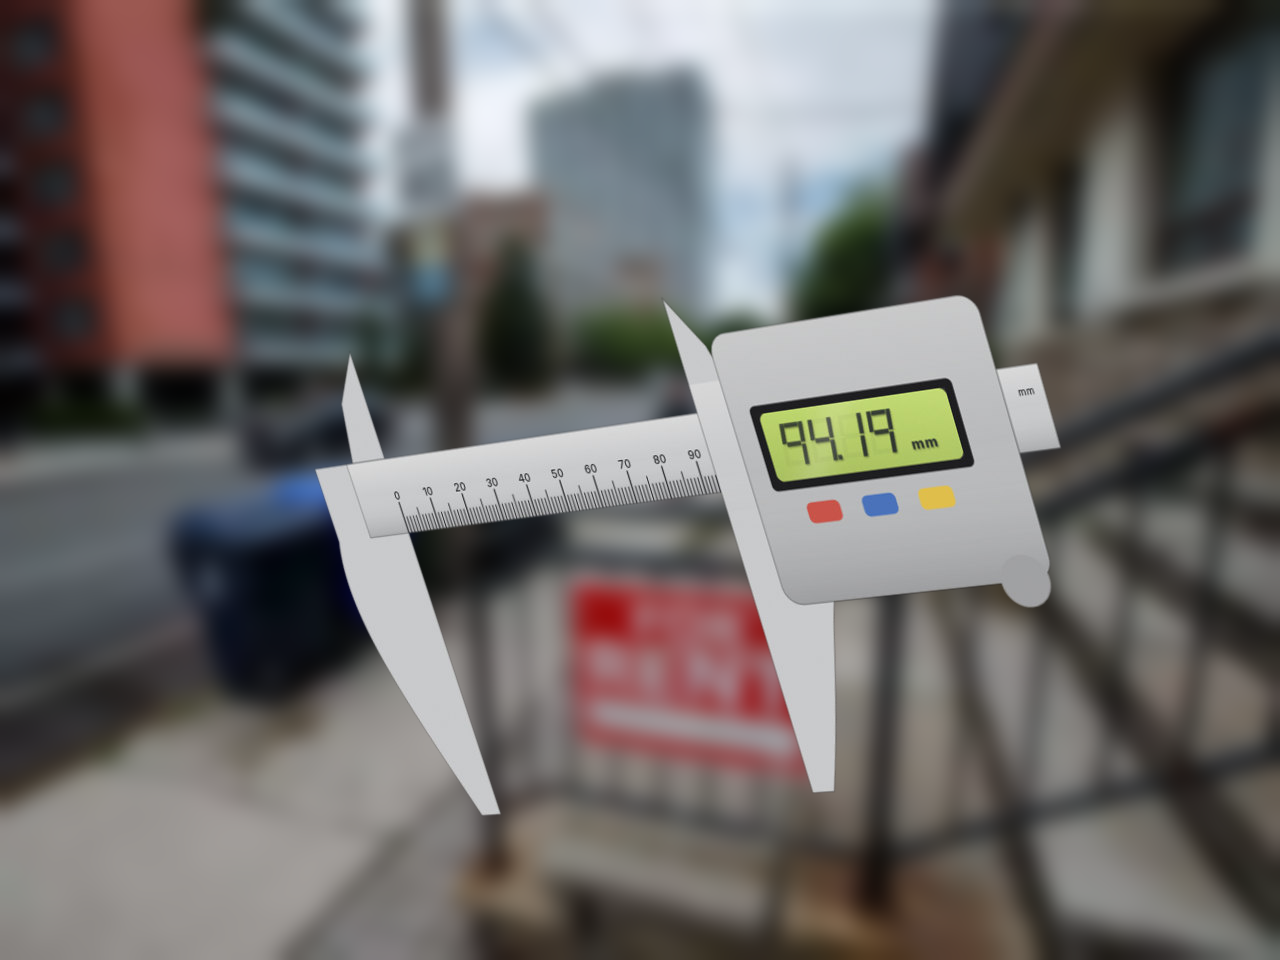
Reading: 94.19 mm
